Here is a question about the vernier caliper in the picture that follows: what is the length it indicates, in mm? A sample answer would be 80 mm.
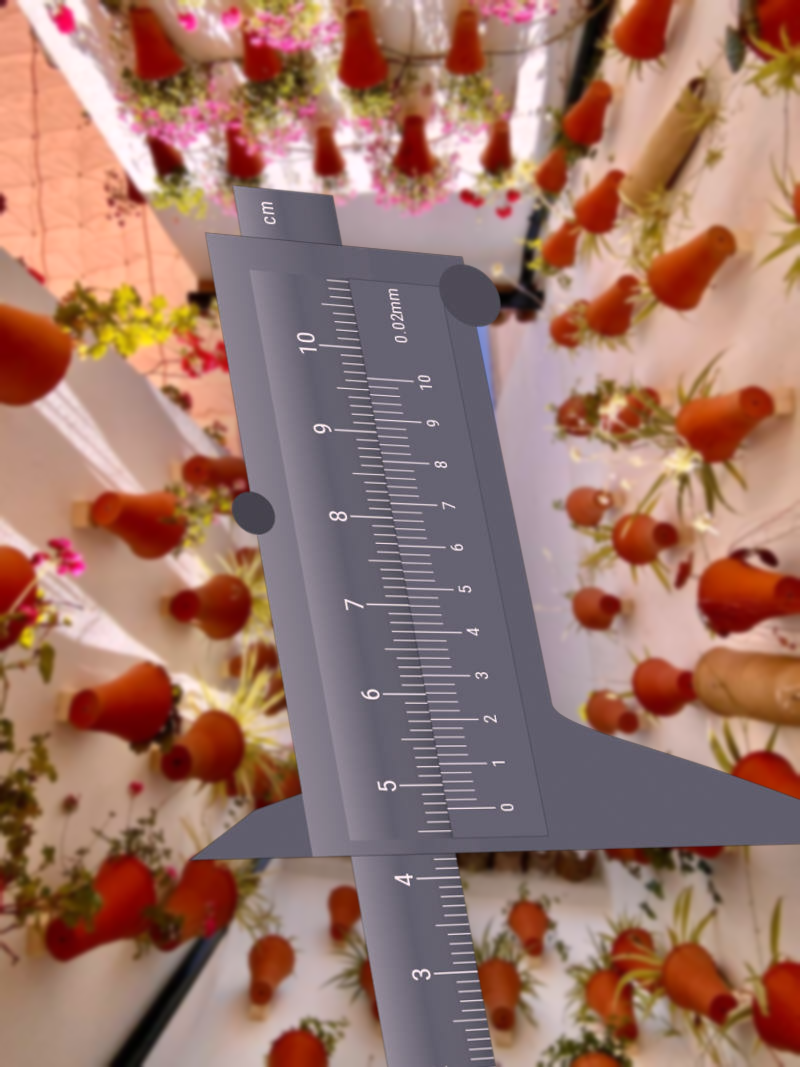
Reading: 47.4 mm
